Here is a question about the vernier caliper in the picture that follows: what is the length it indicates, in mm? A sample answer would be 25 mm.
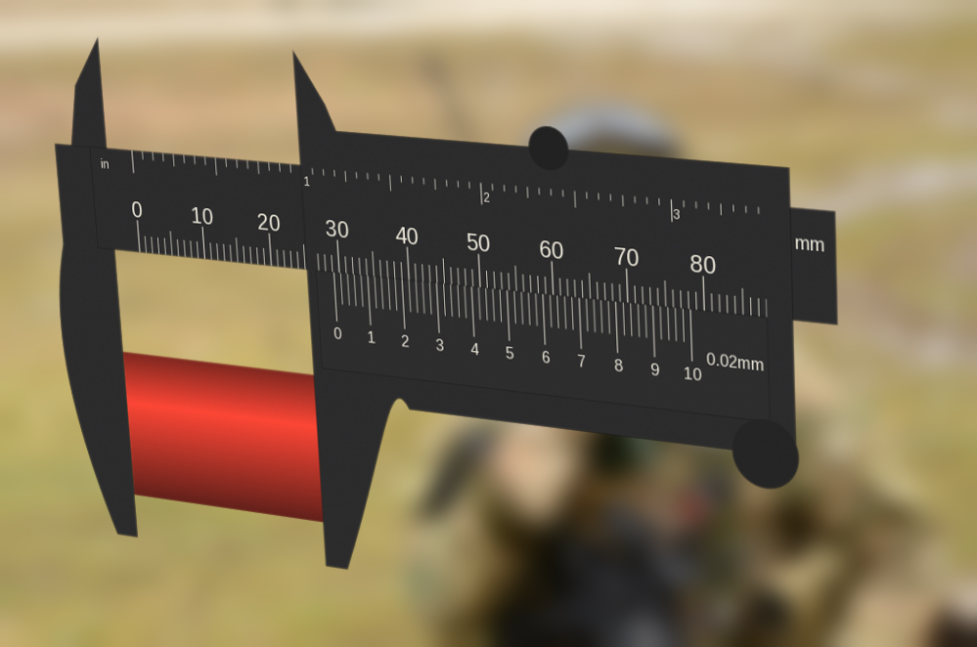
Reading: 29.2 mm
